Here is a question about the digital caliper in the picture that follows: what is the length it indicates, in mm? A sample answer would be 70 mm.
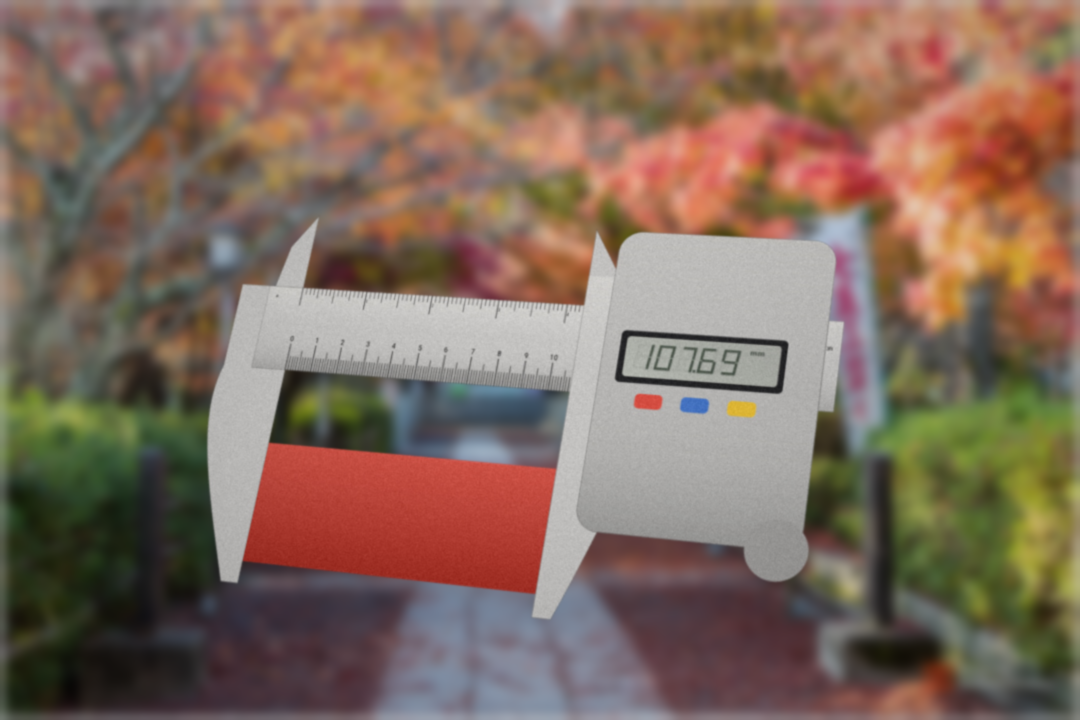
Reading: 107.69 mm
